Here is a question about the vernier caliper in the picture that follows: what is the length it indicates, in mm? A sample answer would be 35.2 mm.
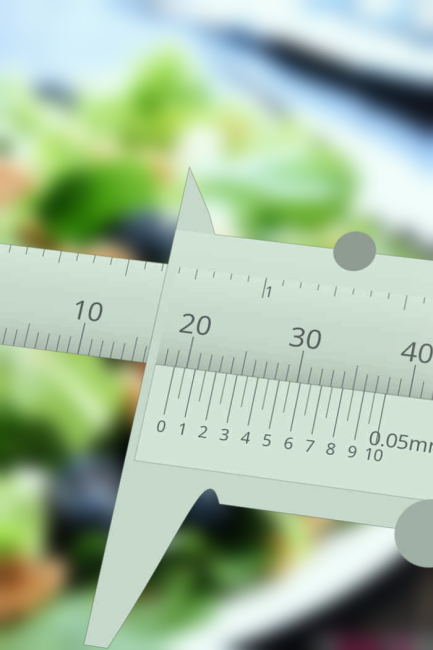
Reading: 18.9 mm
